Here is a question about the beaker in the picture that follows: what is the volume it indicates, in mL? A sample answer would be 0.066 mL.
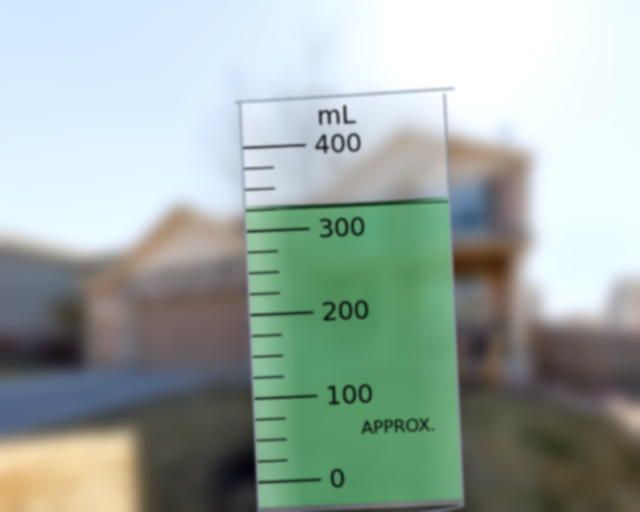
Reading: 325 mL
